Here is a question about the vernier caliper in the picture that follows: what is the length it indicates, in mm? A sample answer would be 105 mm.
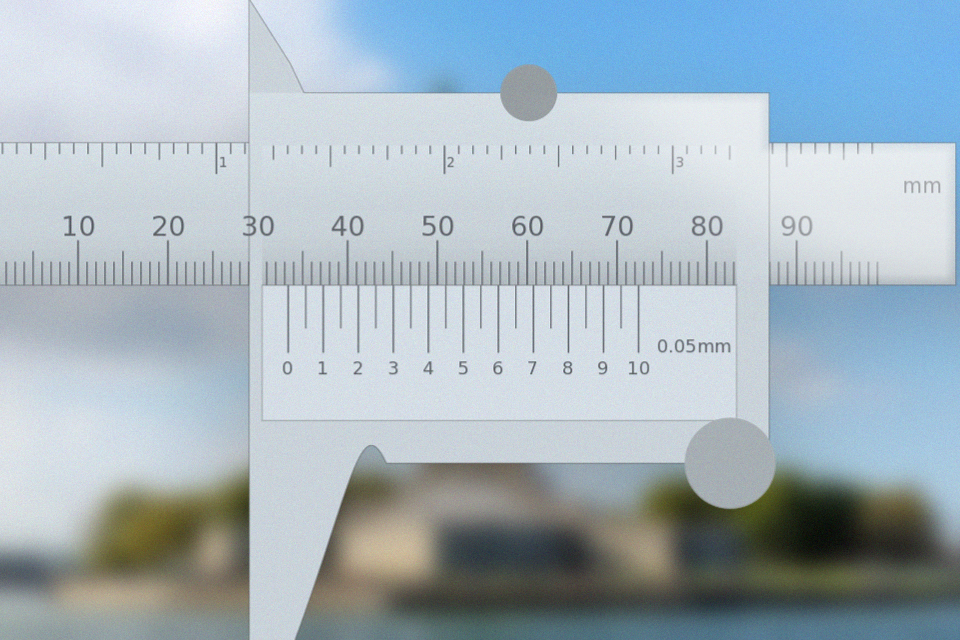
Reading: 33.4 mm
